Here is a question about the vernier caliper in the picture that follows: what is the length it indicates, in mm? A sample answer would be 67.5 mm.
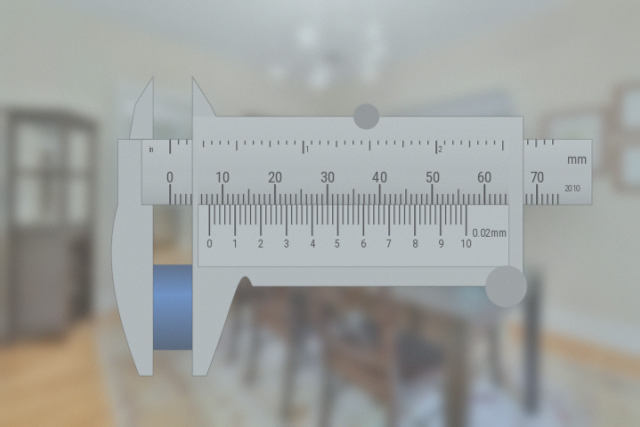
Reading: 7.5 mm
